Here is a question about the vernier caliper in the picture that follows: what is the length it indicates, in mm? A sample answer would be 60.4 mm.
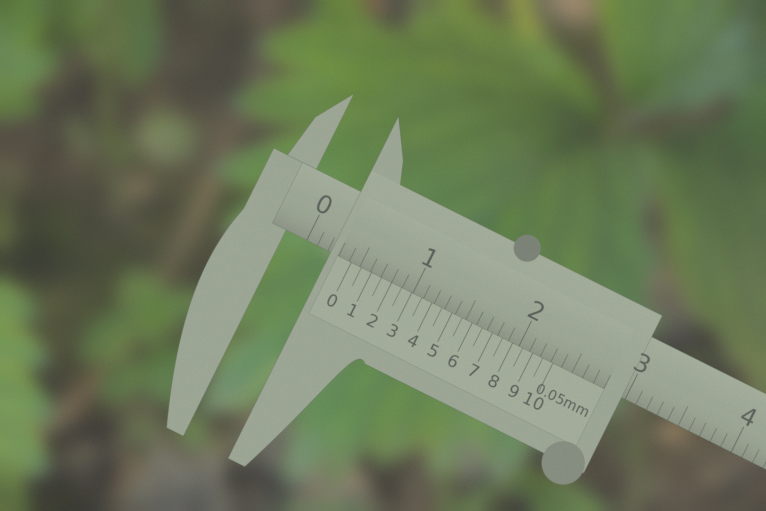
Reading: 4.2 mm
